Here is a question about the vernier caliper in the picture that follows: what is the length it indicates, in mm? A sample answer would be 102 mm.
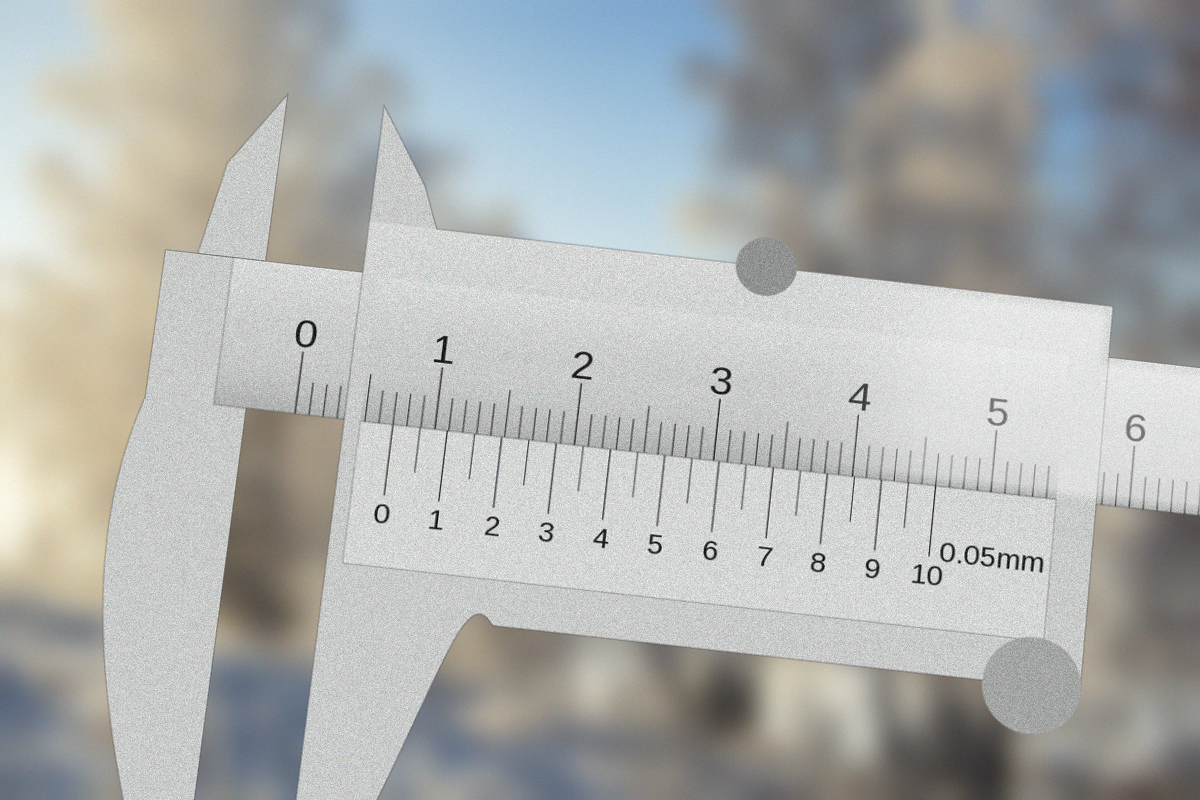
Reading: 7.0 mm
